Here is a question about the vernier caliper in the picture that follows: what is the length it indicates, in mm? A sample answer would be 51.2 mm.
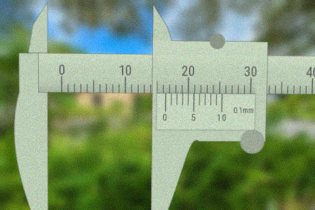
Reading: 16.4 mm
